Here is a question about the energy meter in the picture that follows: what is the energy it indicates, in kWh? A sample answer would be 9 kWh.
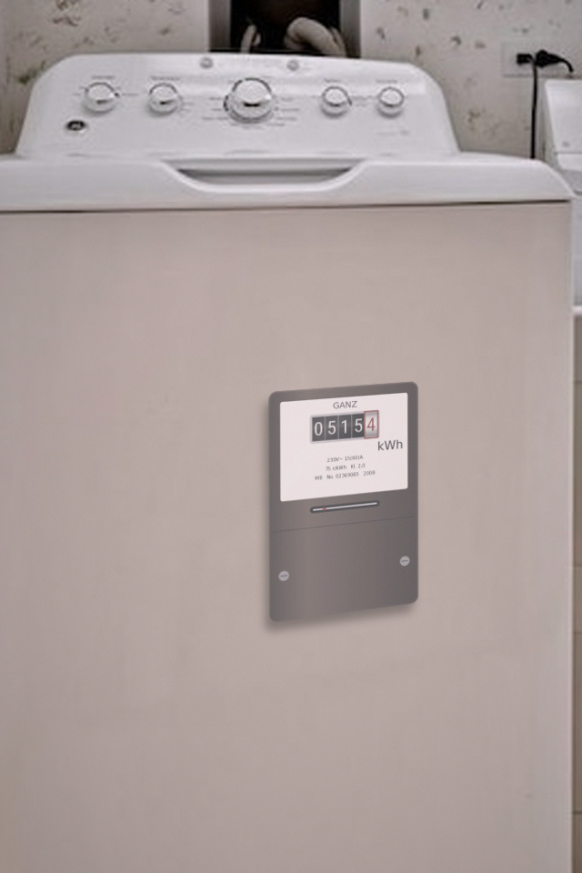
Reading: 515.4 kWh
